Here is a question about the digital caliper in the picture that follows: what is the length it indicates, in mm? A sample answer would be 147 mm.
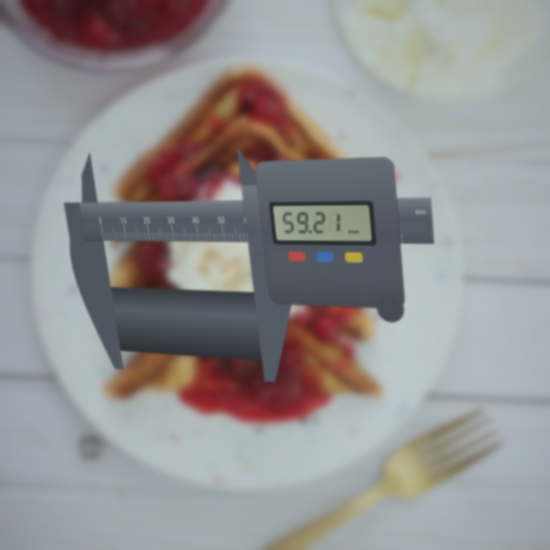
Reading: 59.21 mm
